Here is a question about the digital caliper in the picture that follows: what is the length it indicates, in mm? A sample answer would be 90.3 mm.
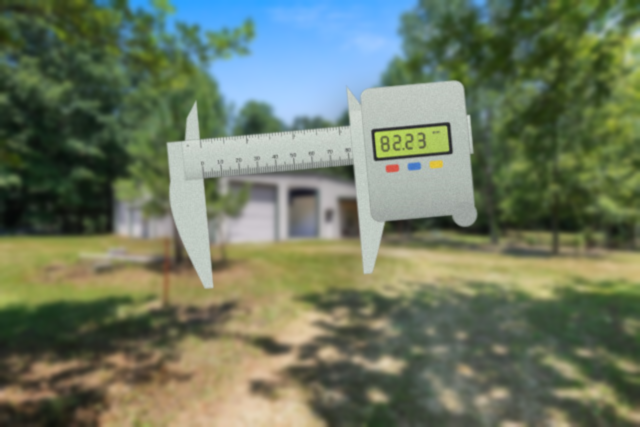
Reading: 82.23 mm
